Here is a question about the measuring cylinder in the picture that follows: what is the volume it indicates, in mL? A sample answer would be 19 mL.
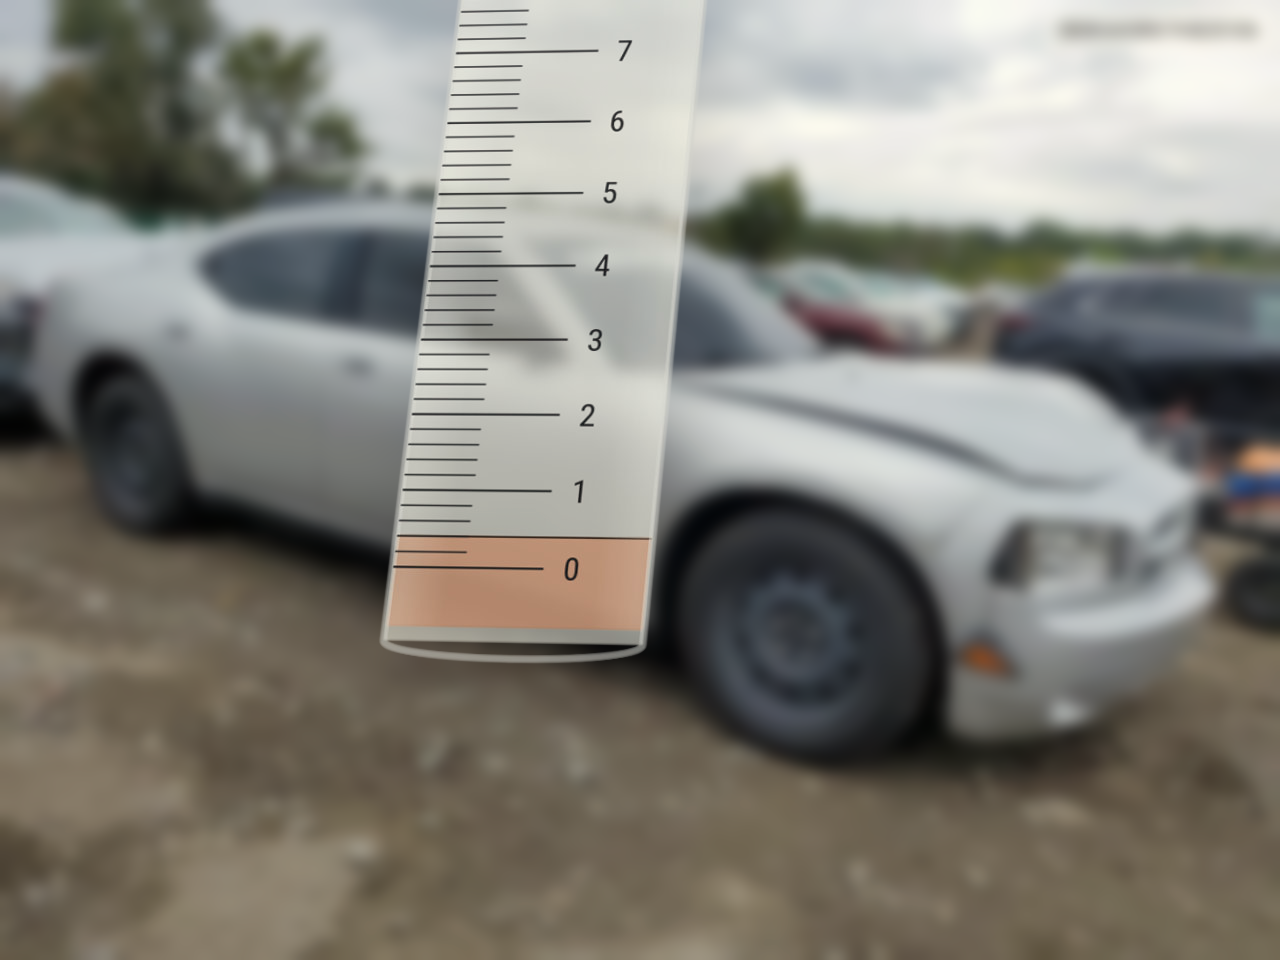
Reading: 0.4 mL
